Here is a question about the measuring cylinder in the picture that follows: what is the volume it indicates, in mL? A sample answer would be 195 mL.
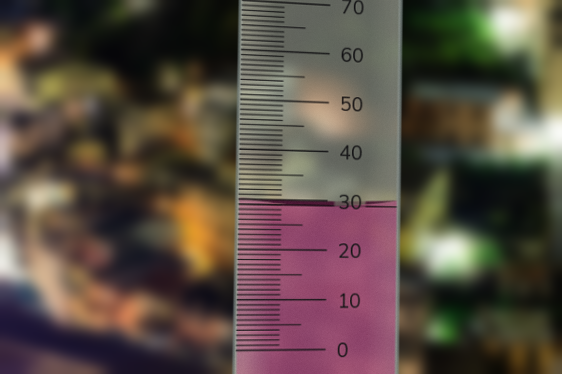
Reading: 29 mL
